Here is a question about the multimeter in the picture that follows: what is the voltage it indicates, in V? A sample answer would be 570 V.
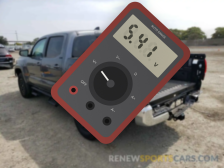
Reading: 5.41 V
